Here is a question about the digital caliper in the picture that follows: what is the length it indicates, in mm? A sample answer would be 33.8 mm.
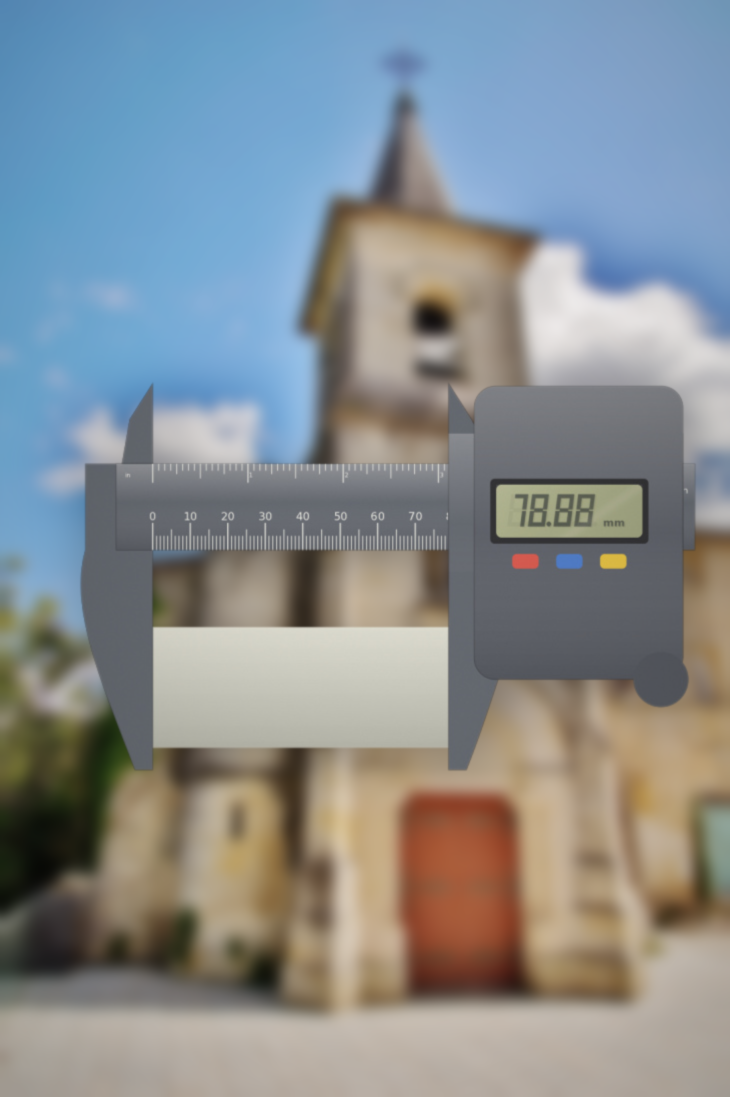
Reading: 78.88 mm
